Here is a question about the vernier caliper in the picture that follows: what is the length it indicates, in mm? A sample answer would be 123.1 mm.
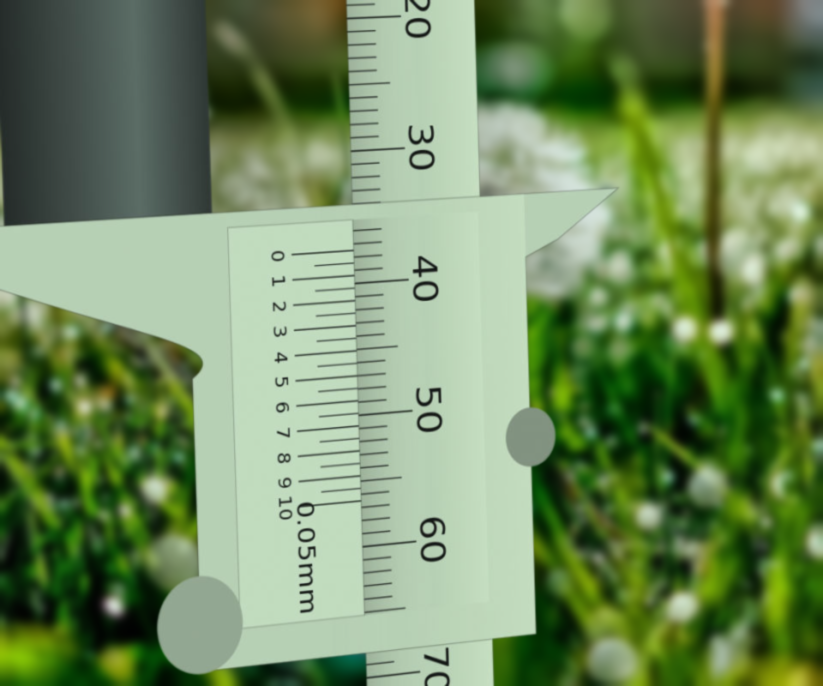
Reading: 37.5 mm
